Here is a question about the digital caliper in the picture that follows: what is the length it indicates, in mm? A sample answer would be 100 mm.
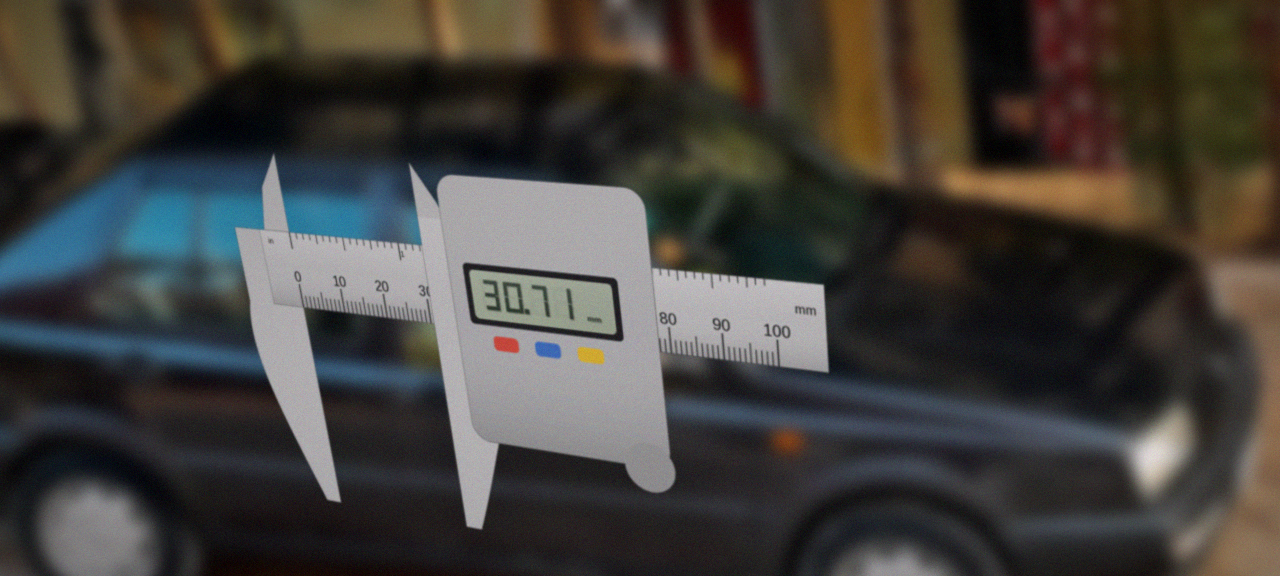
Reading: 30.71 mm
